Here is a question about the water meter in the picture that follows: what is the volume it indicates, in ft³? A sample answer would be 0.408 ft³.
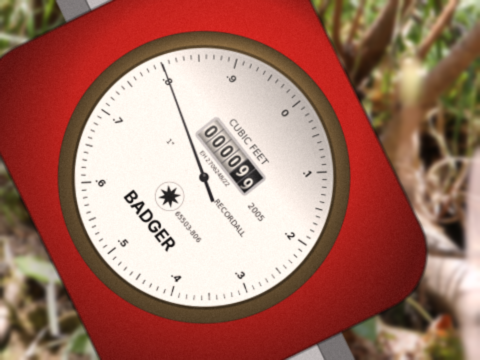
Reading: 98.80 ft³
